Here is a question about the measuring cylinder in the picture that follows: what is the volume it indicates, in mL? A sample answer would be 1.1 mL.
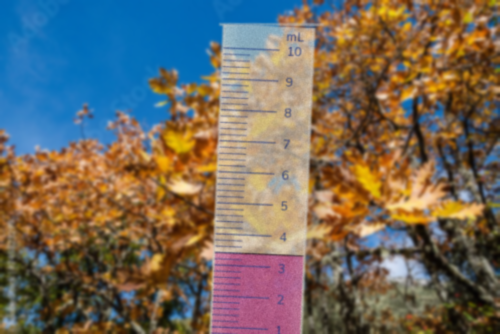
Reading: 3.4 mL
